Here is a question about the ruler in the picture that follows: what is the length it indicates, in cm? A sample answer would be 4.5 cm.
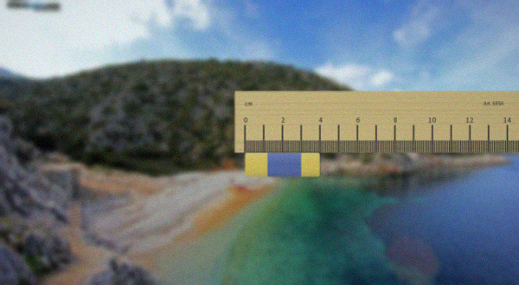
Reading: 4 cm
